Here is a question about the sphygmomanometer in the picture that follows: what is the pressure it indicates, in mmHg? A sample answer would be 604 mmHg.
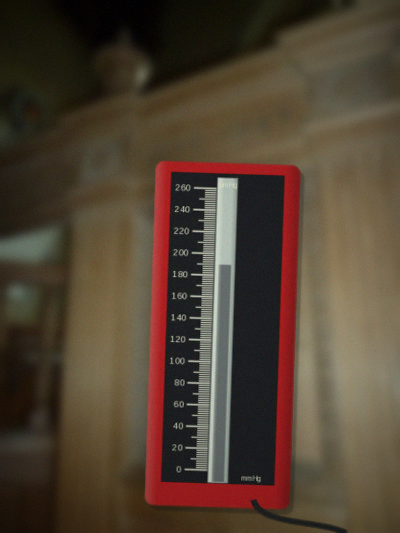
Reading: 190 mmHg
